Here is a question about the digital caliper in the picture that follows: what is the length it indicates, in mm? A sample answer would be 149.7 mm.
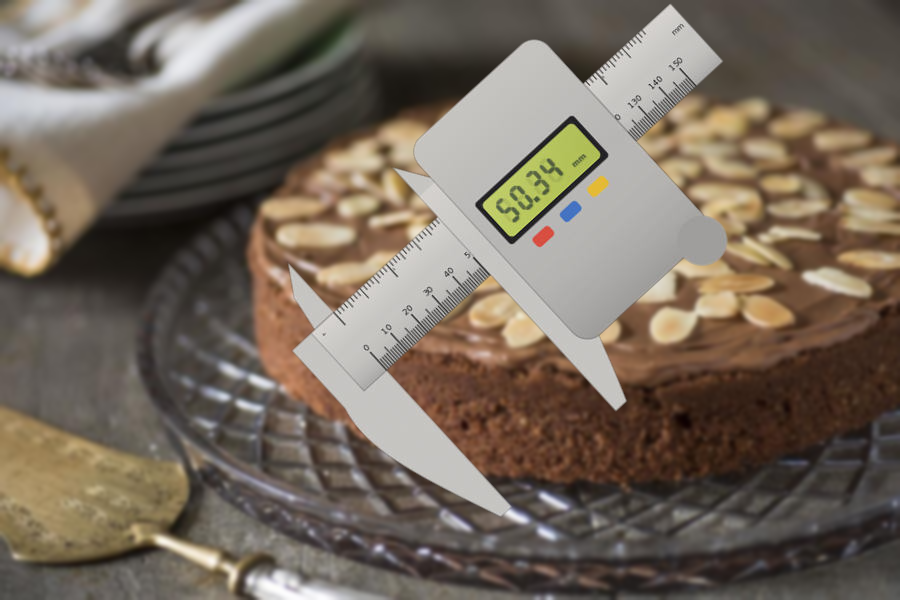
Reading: 50.34 mm
